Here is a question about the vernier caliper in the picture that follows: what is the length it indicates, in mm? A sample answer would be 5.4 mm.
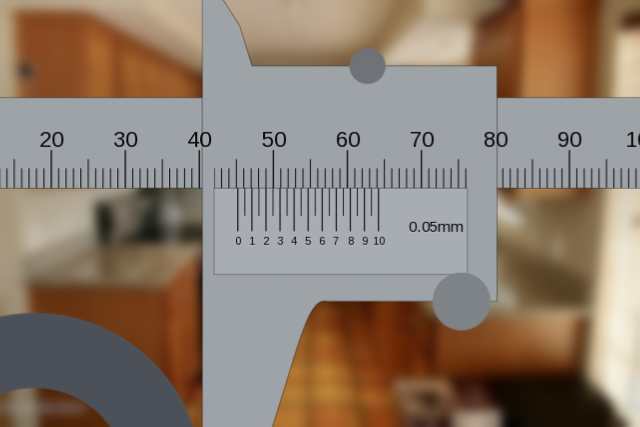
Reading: 45.2 mm
